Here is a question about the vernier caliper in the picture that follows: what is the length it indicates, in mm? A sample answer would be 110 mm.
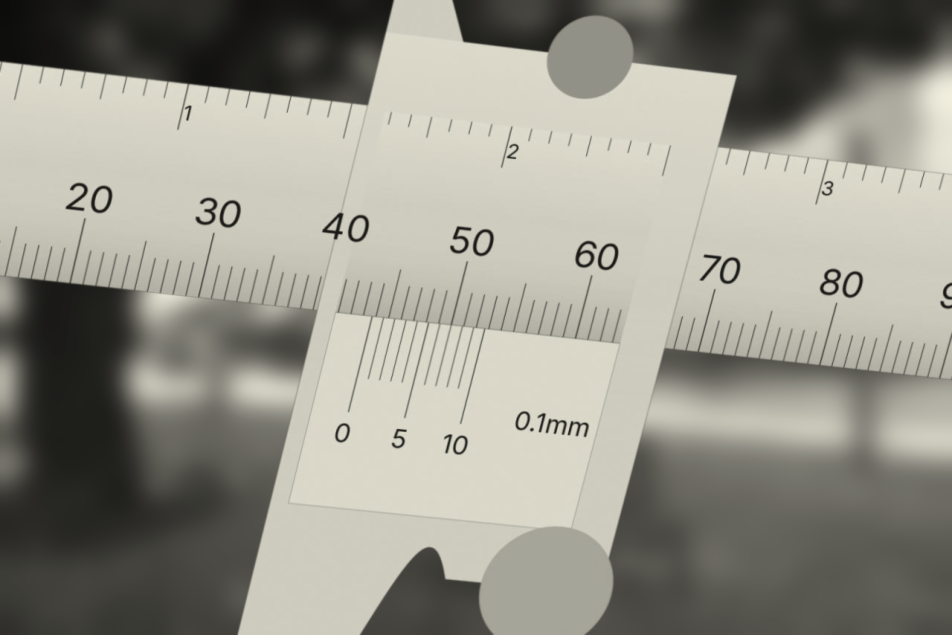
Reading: 43.7 mm
